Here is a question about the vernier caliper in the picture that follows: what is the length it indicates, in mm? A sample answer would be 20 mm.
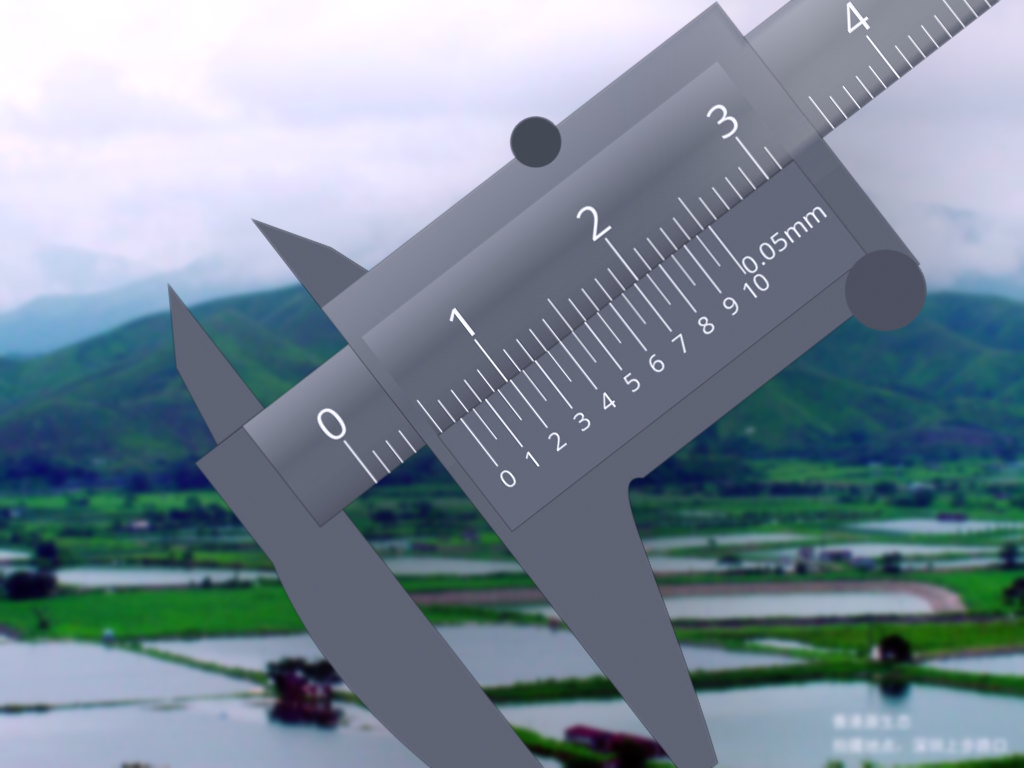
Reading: 6.4 mm
